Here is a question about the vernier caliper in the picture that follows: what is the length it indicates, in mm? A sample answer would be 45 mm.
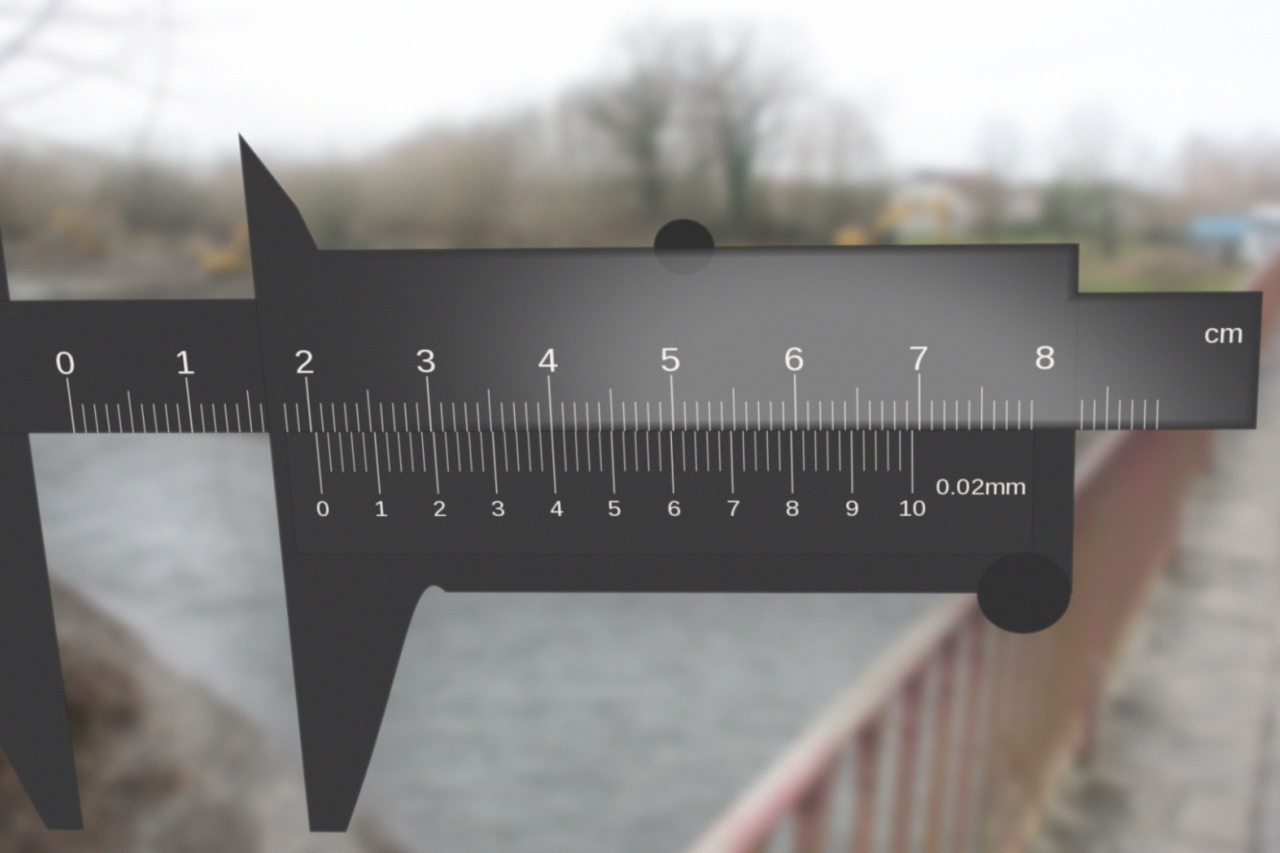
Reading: 20.4 mm
